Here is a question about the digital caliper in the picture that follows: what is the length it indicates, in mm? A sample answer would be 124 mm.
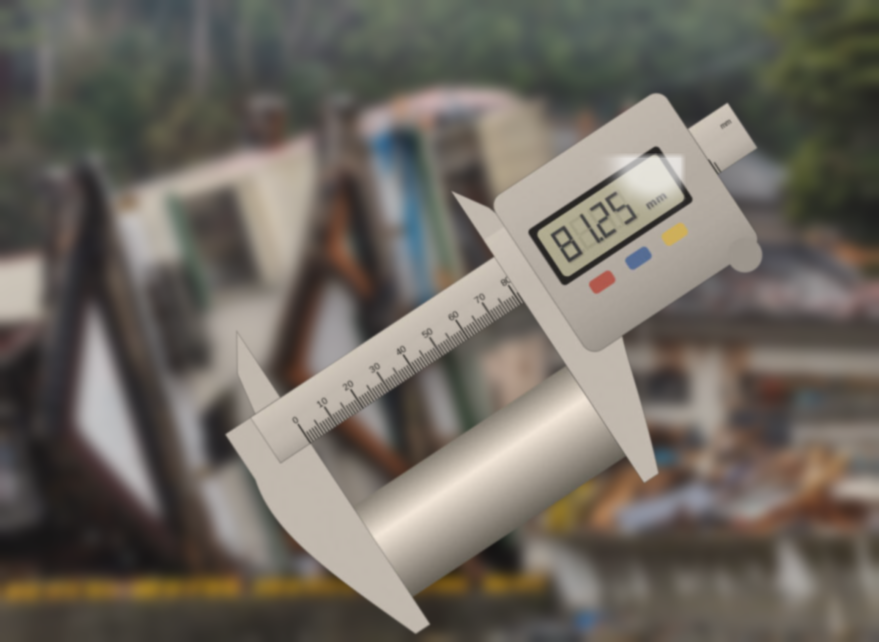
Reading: 81.25 mm
